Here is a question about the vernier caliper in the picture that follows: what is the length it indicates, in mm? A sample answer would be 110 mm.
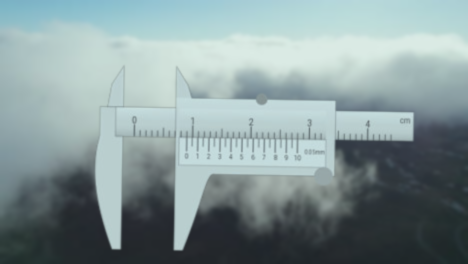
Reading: 9.0 mm
